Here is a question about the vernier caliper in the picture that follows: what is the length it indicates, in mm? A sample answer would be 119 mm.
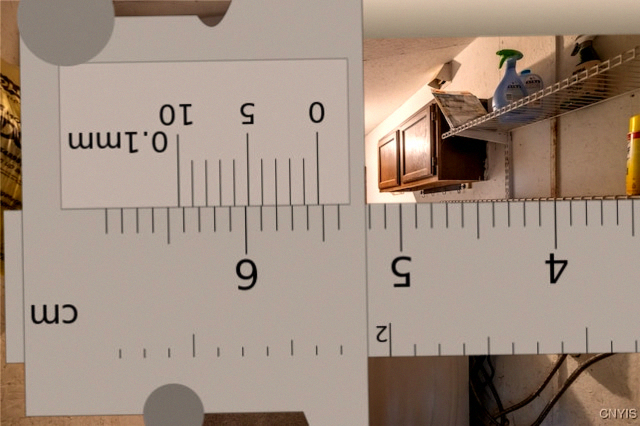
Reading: 55.3 mm
